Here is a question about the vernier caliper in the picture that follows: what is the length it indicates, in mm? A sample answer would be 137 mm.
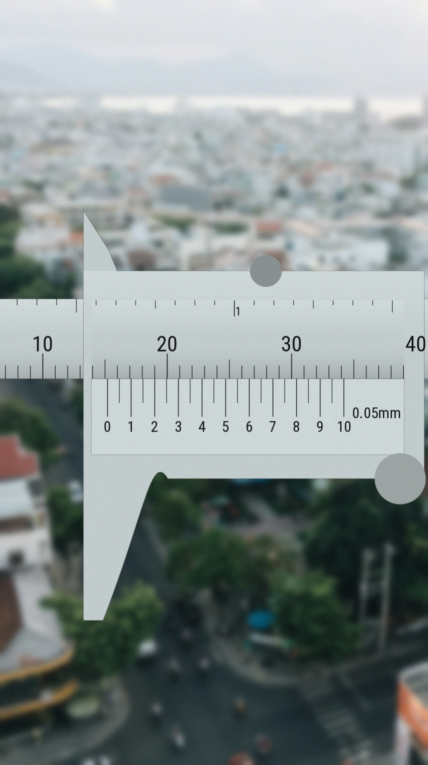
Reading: 15.2 mm
